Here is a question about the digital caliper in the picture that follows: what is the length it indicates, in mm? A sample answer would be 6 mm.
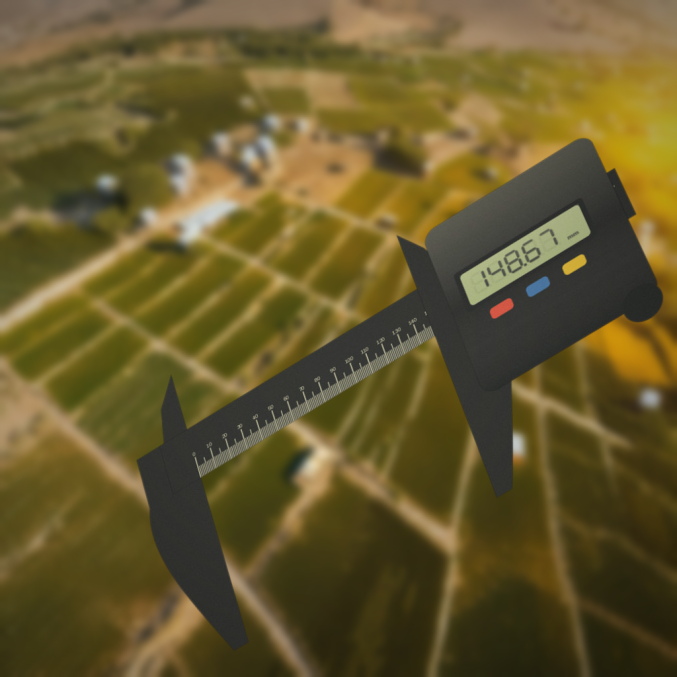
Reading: 148.67 mm
